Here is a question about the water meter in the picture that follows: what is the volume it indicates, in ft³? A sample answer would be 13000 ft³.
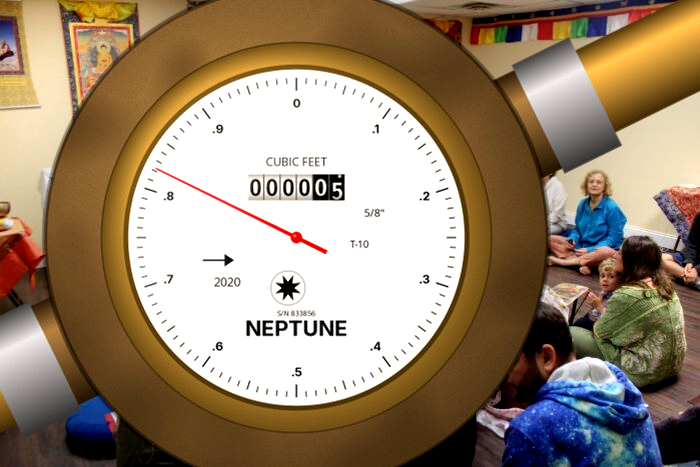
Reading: 4.82 ft³
